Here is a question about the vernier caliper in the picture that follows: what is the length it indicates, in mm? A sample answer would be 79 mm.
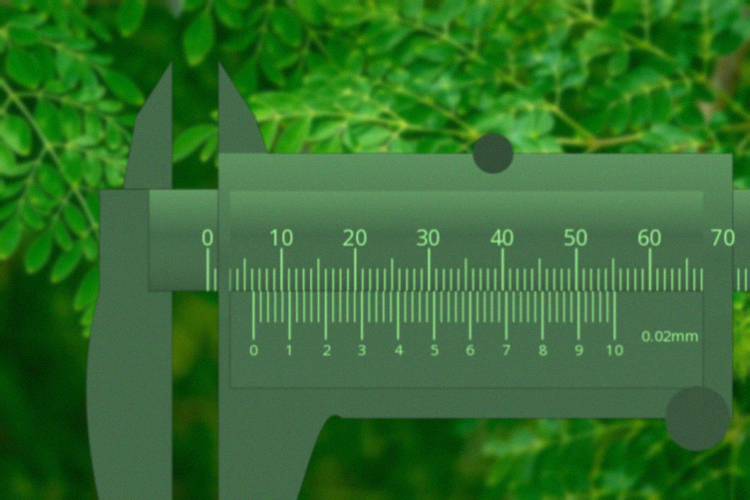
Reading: 6.2 mm
